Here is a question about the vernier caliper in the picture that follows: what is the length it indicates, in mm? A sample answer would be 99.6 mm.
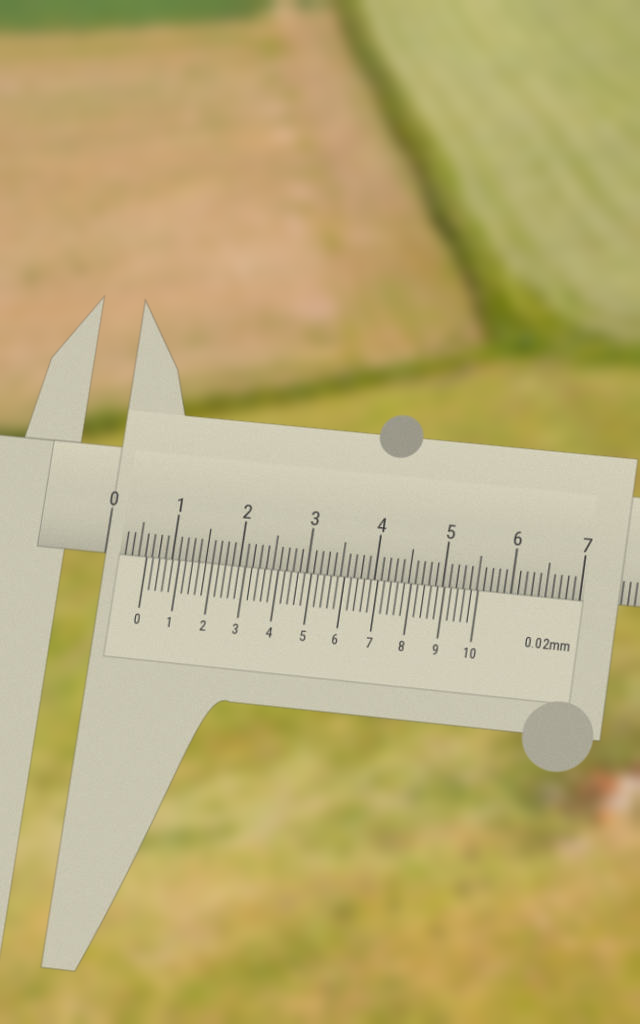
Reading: 6.2 mm
